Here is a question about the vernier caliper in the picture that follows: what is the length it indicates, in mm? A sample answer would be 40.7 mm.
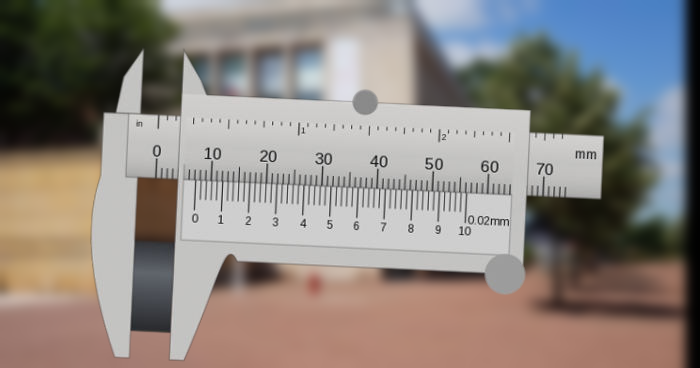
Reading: 7.2 mm
